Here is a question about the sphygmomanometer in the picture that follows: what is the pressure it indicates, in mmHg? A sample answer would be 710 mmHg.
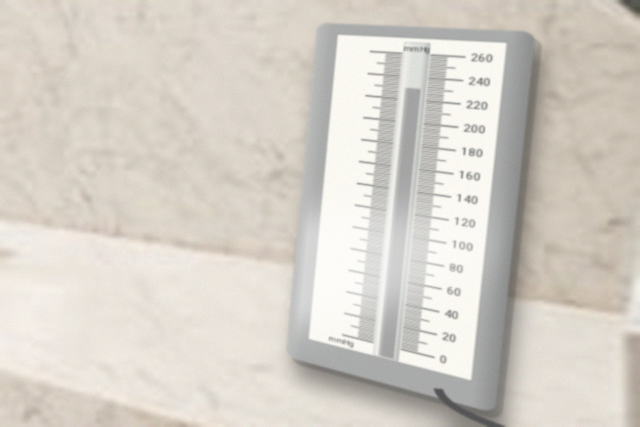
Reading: 230 mmHg
